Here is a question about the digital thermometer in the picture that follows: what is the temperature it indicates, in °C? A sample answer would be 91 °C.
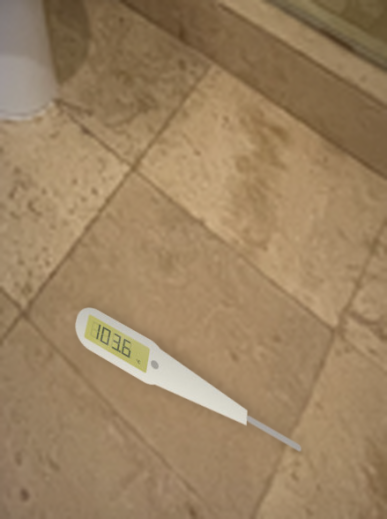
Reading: 103.6 °C
